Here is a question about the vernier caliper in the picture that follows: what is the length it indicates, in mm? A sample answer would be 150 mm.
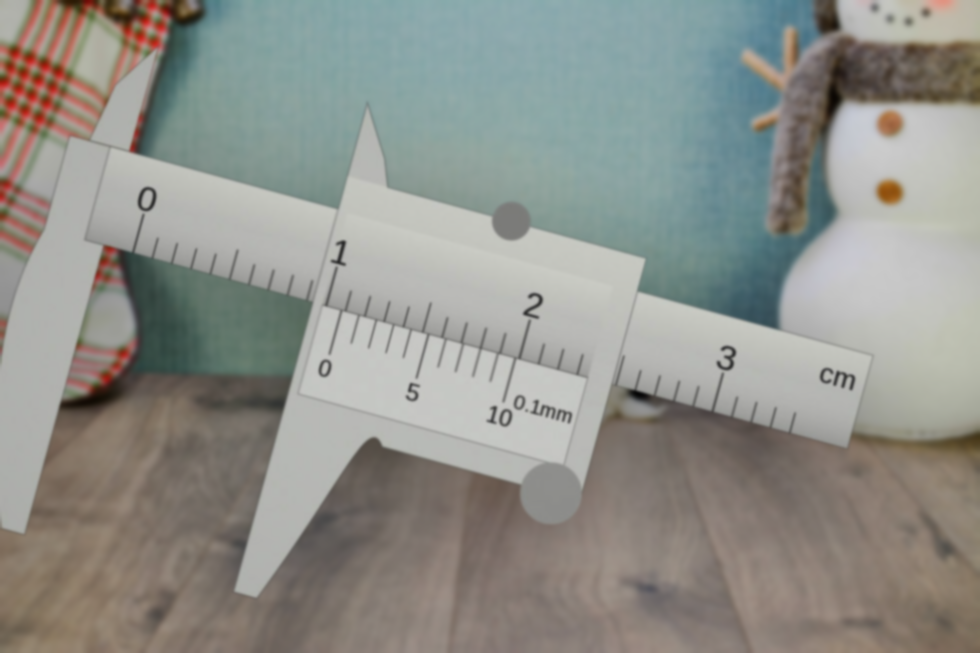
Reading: 10.8 mm
